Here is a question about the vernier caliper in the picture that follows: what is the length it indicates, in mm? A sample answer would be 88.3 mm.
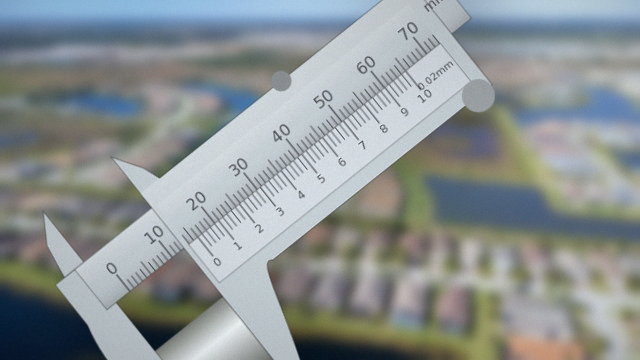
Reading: 16.0 mm
